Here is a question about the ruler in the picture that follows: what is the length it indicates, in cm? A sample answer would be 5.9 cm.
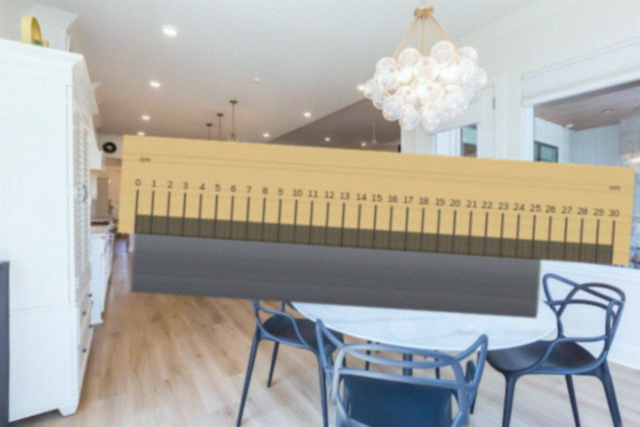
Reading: 25.5 cm
